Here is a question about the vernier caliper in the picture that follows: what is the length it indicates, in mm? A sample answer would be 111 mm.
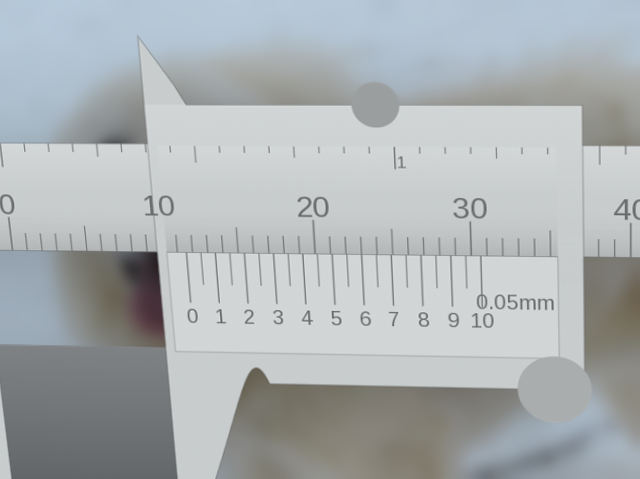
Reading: 11.6 mm
